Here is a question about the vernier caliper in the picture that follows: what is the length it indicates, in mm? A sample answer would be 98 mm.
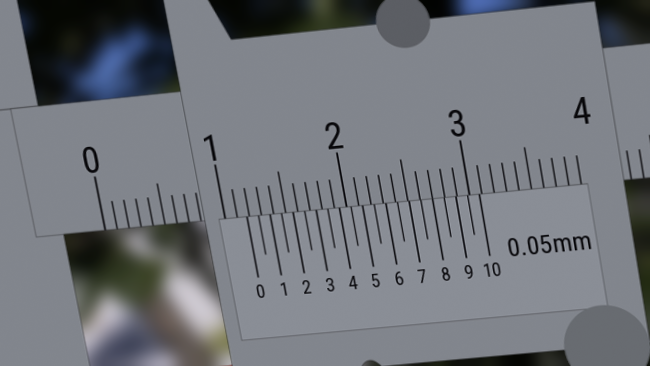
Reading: 11.8 mm
